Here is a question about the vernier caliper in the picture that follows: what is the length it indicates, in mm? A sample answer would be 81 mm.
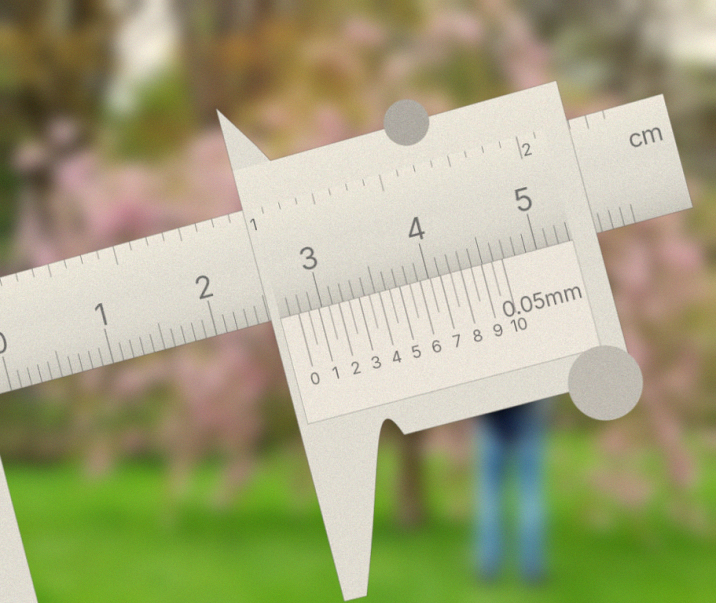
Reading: 27.8 mm
